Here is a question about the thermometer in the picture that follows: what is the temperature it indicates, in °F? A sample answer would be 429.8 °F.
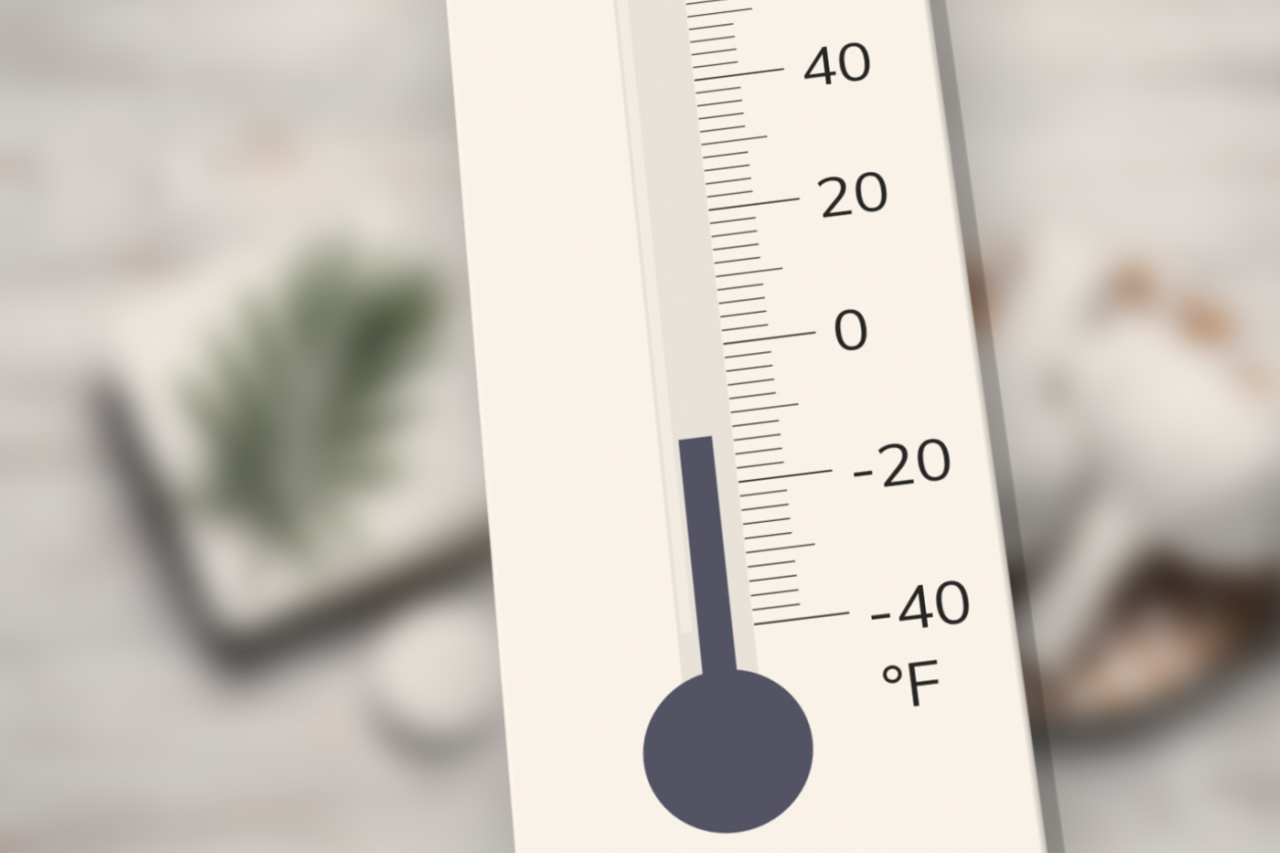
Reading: -13 °F
